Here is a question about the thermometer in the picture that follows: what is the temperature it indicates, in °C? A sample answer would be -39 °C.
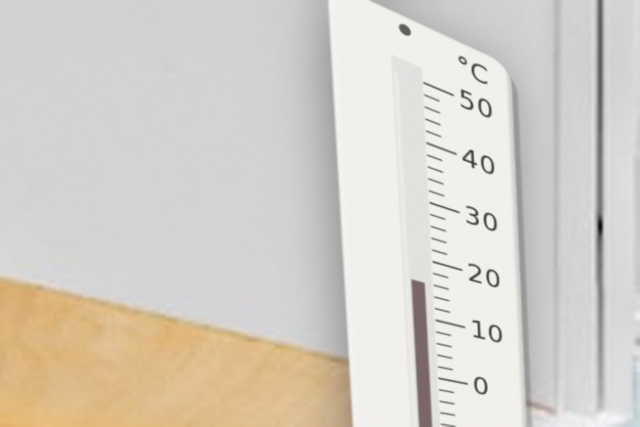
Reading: 16 °C
